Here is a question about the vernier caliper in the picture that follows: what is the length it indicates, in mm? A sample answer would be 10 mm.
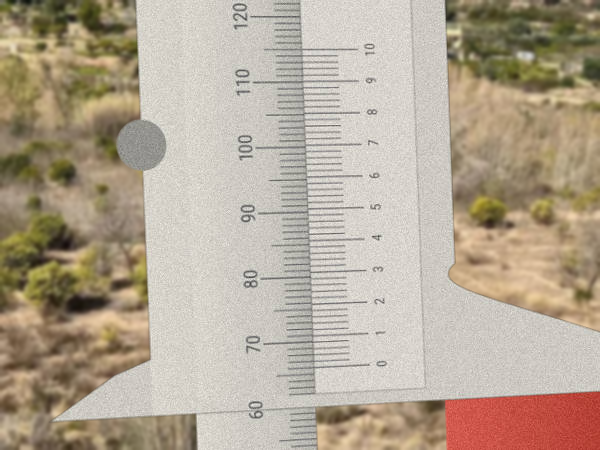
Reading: 66.0 mm
